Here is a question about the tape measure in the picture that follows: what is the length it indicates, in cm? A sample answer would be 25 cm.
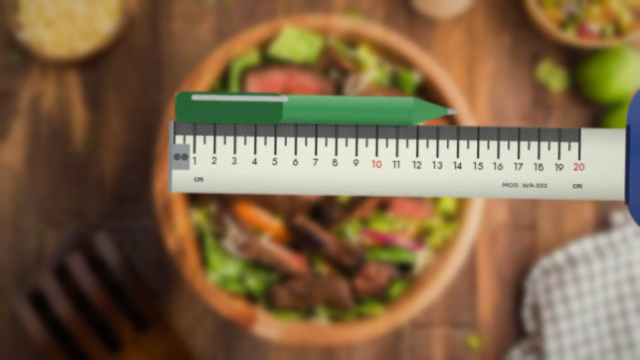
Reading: 14 cm
